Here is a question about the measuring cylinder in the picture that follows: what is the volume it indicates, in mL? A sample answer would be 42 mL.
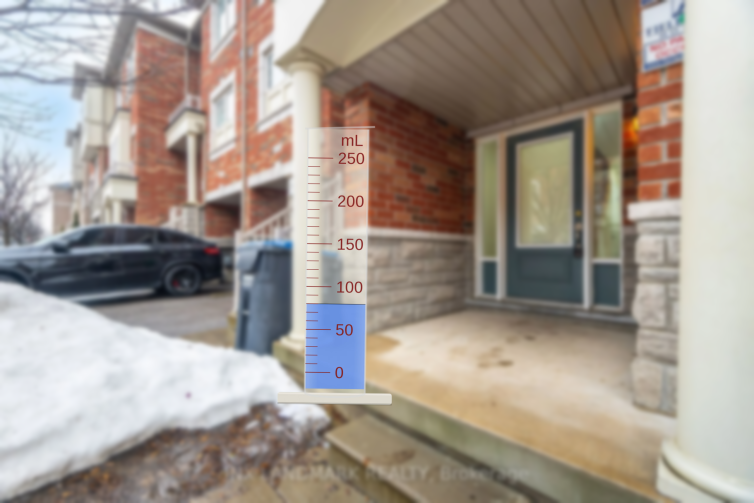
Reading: 80 mL
